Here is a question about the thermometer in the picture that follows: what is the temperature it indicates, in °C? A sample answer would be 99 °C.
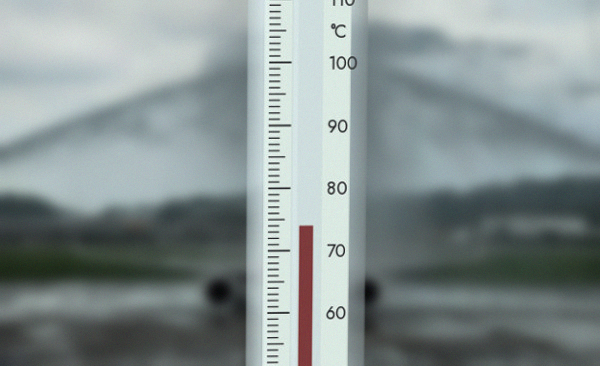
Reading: 74 °C
